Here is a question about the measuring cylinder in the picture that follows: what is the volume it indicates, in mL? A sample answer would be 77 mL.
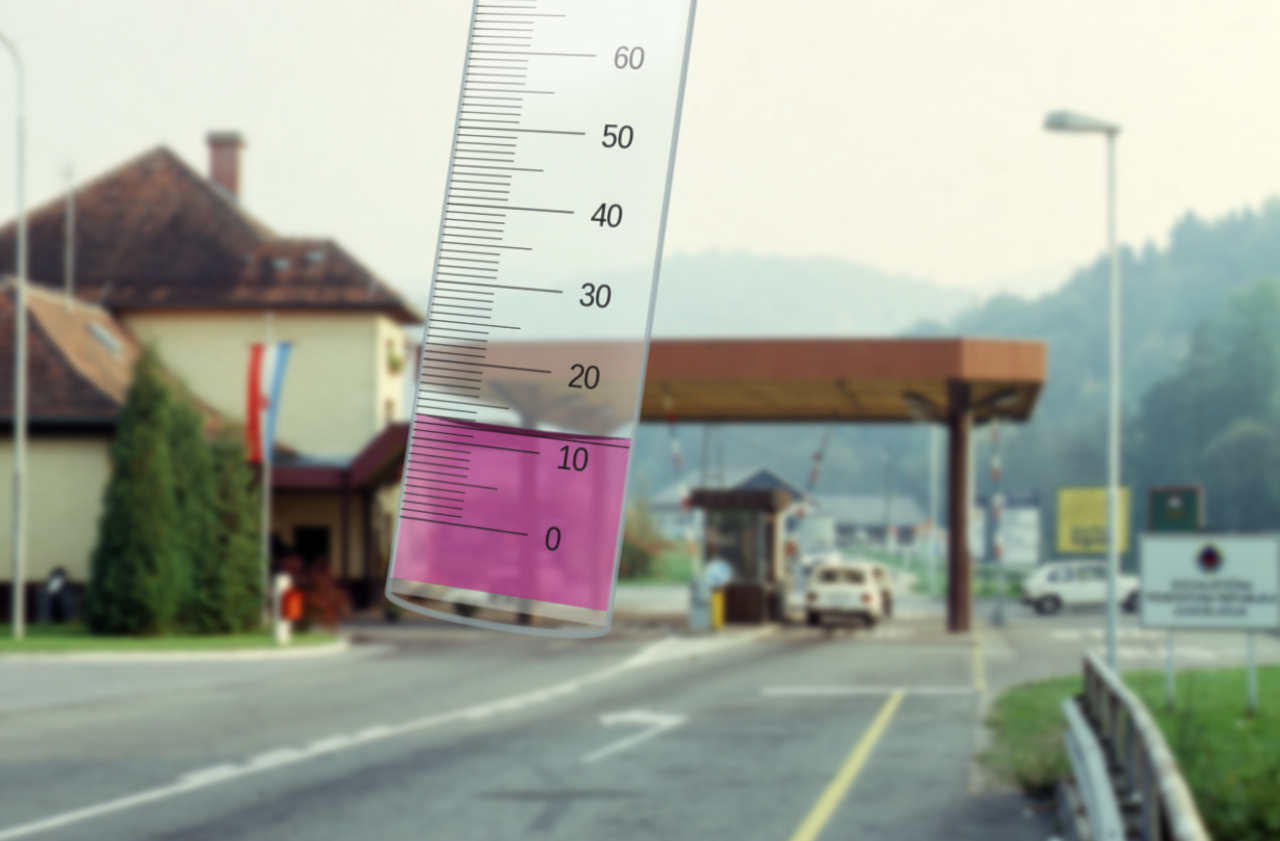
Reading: 12 mL
